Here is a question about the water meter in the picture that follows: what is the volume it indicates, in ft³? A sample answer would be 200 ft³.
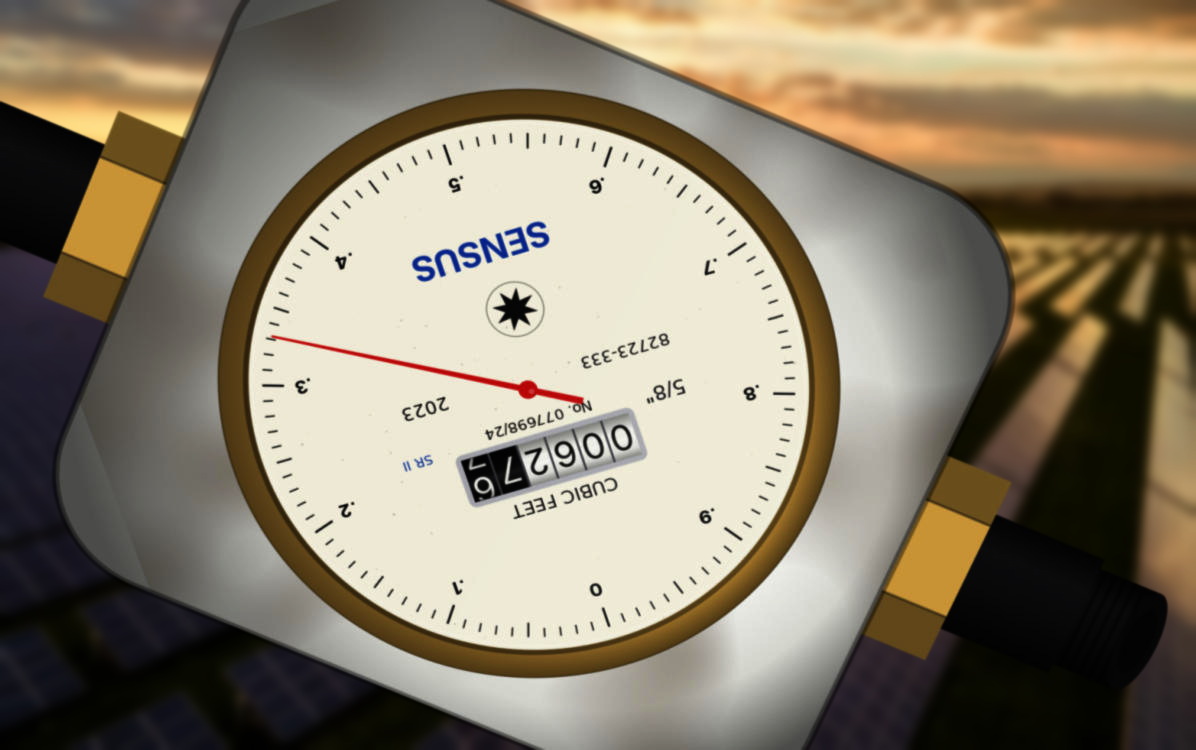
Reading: 6276.33 ft³
